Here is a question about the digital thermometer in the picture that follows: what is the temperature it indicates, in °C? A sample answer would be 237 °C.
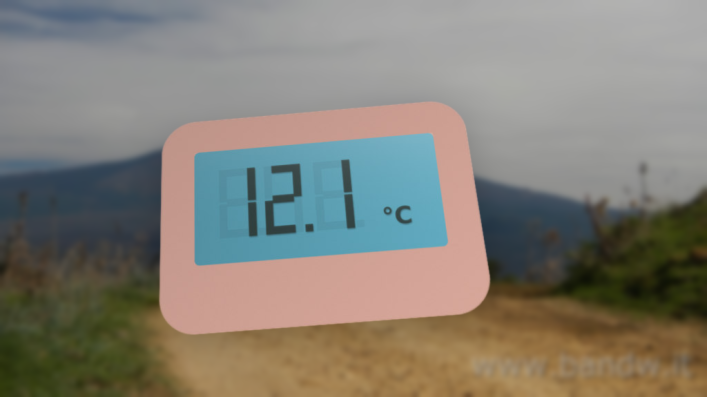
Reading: 12.1 °C
